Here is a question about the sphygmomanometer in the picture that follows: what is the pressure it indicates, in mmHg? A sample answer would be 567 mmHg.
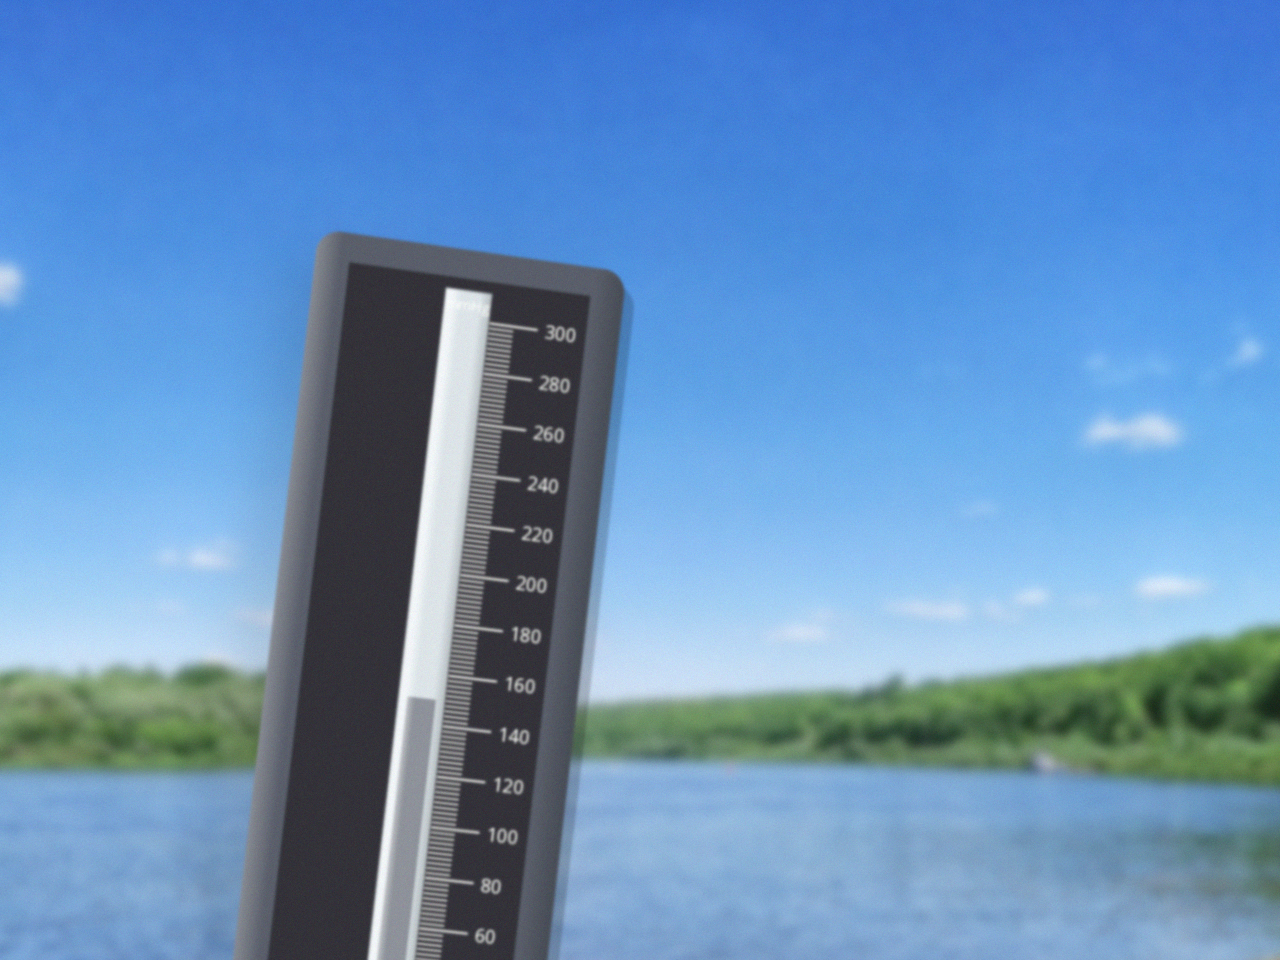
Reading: 150 mmHg
